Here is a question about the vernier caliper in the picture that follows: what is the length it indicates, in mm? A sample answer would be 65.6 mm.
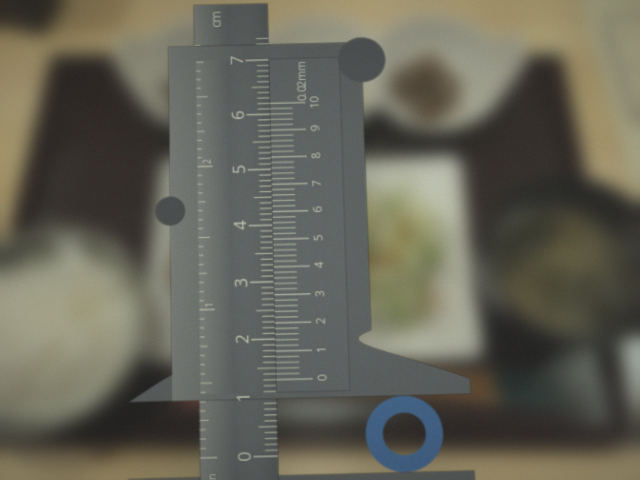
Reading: 13.0 mm
